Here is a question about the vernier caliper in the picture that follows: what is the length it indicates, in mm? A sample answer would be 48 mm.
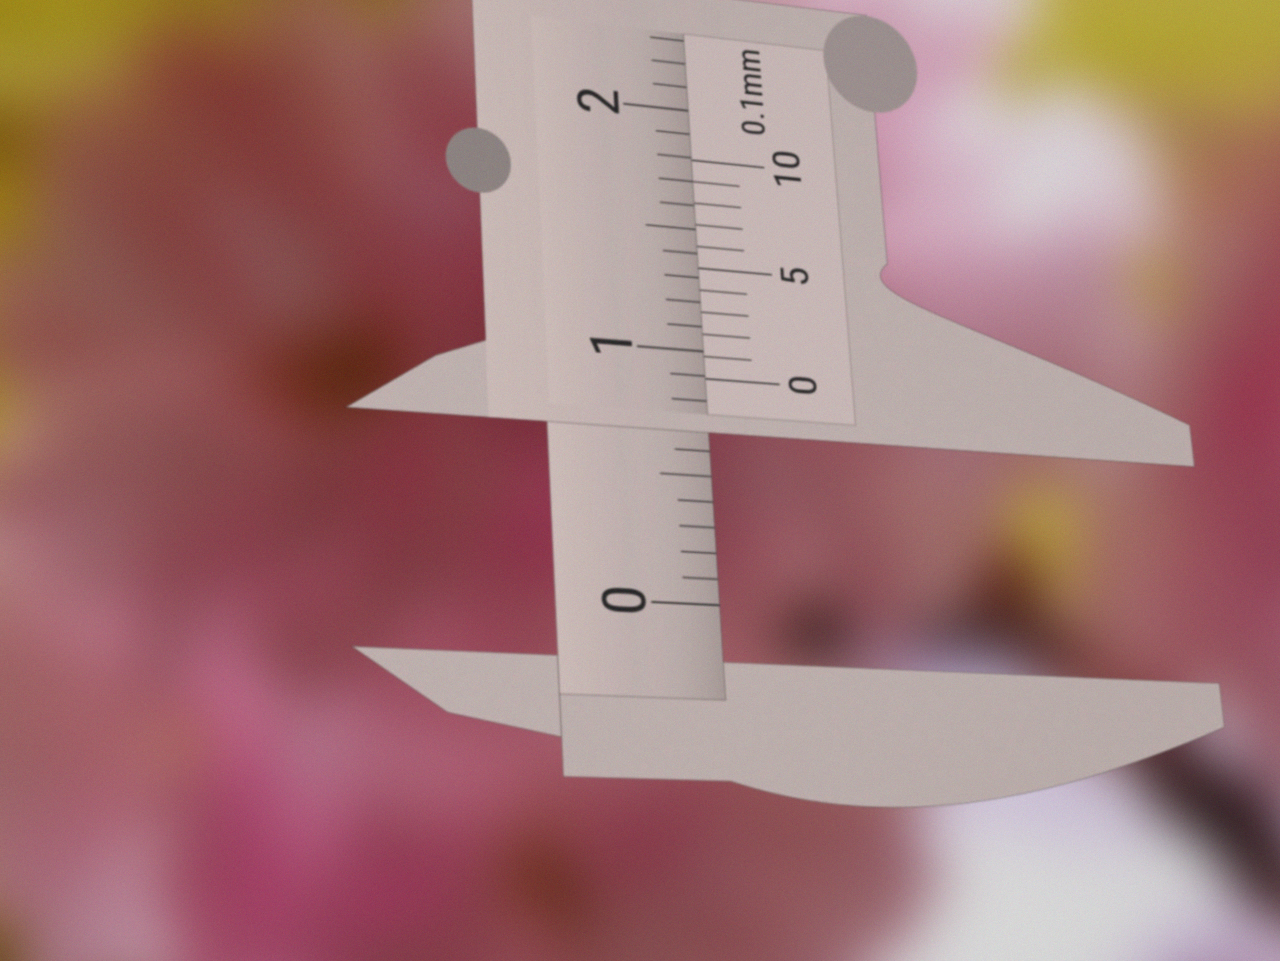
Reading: 8.9 mm
